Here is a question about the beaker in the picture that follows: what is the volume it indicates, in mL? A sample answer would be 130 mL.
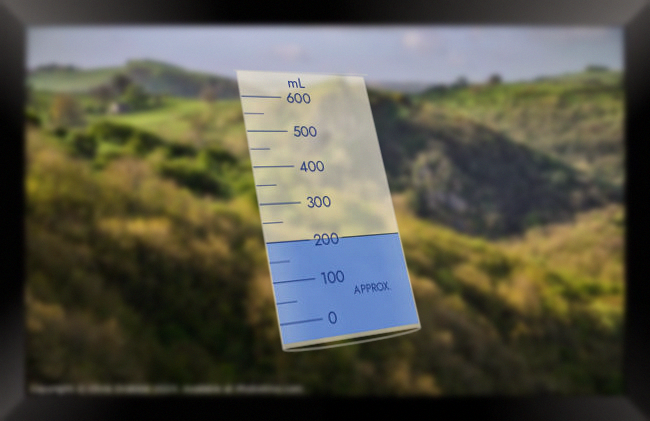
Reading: 200 mL
